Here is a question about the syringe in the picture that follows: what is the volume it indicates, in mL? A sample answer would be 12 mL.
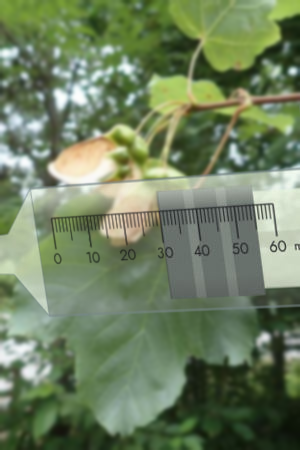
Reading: 30 mL
